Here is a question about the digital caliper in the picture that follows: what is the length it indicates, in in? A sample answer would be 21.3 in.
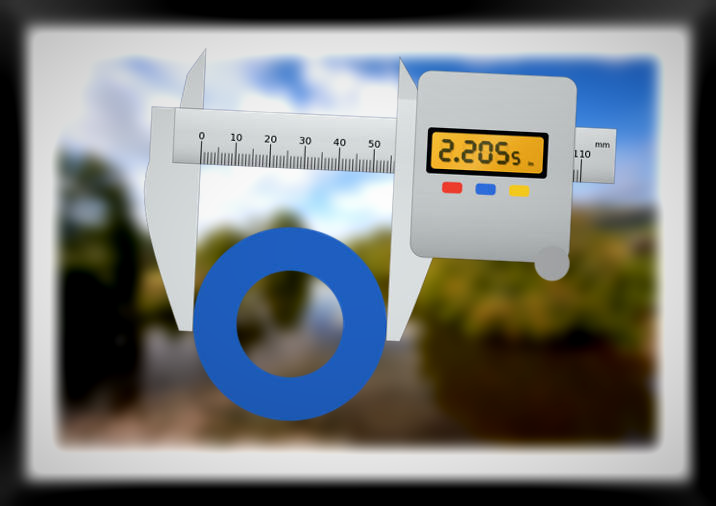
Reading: 2.2055 in
